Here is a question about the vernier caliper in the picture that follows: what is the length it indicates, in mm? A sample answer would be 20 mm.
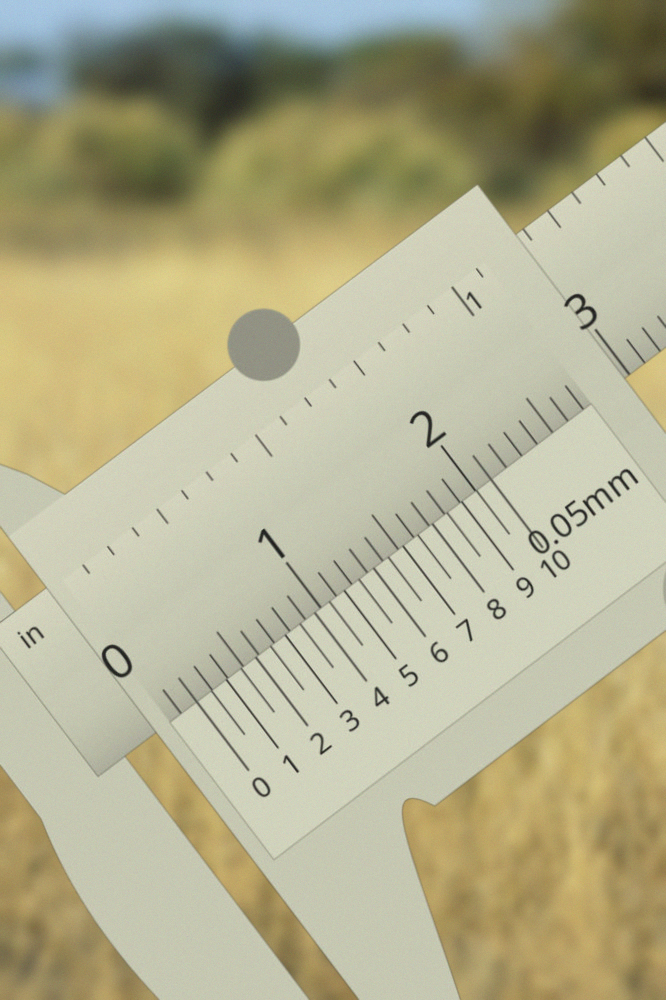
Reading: 2.0 mm
